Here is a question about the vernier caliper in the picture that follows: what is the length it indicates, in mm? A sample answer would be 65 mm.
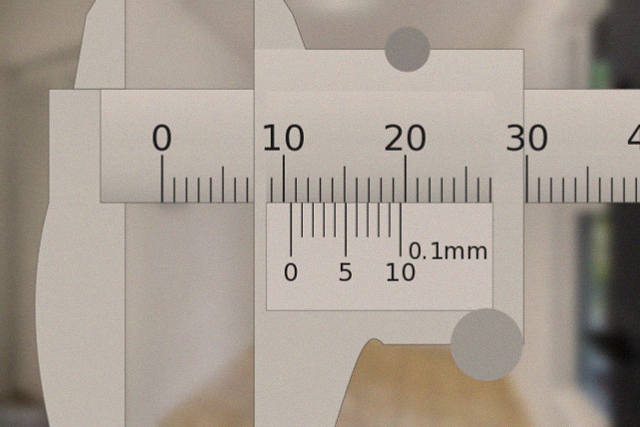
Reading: 10.6 mm
